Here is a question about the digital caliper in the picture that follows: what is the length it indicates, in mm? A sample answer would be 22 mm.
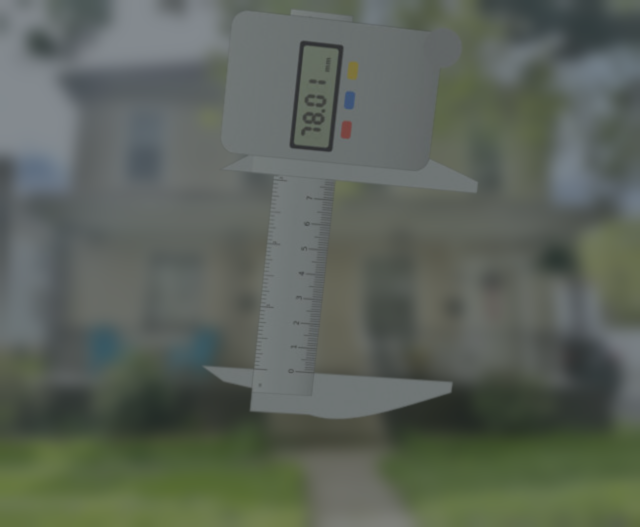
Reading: 78.01 mm
